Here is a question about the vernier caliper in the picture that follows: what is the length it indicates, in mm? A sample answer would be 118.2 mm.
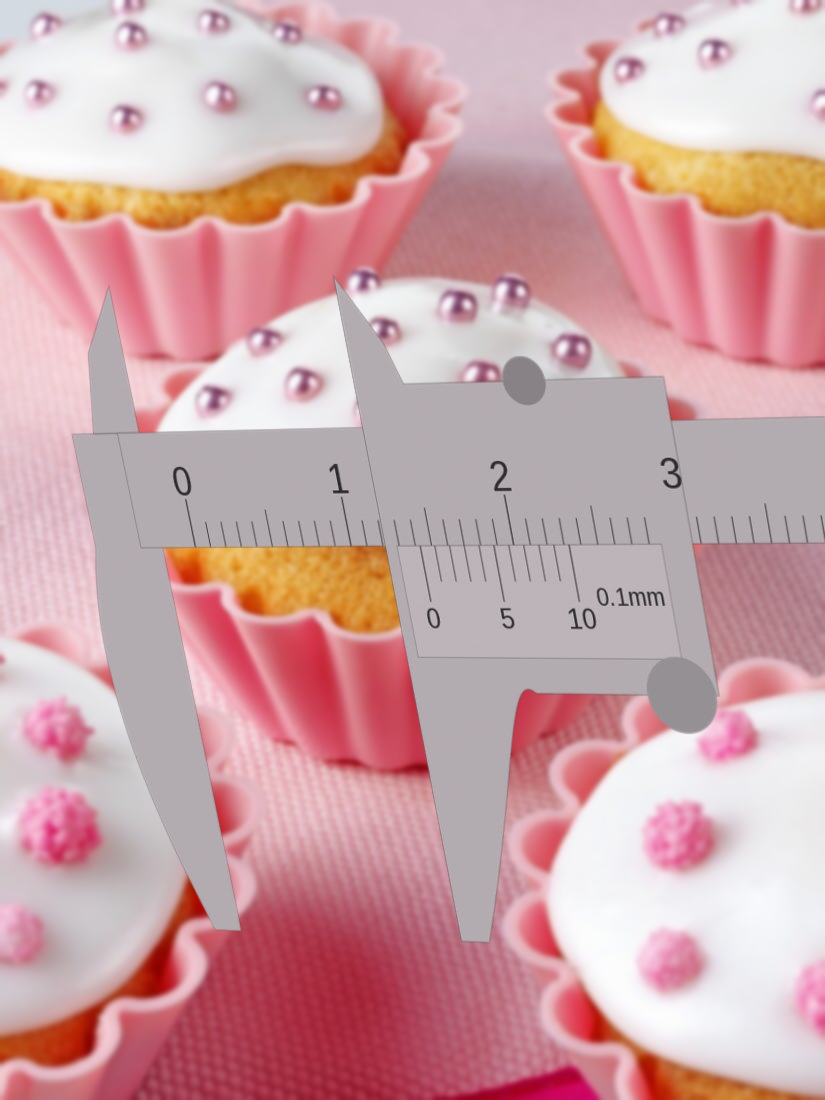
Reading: 14.3 mm
